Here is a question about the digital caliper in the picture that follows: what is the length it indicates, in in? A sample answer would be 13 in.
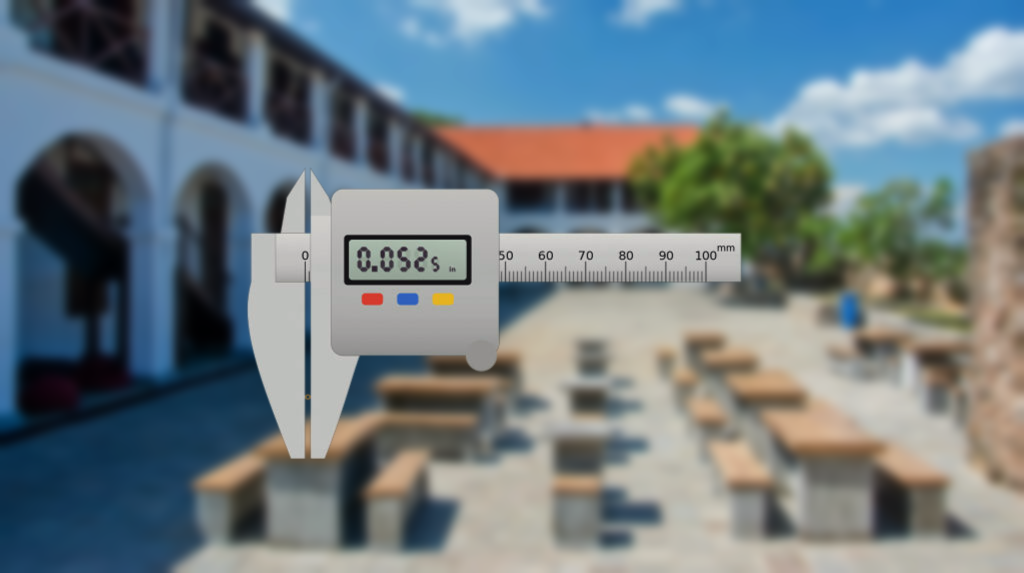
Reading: 0.0525 in
